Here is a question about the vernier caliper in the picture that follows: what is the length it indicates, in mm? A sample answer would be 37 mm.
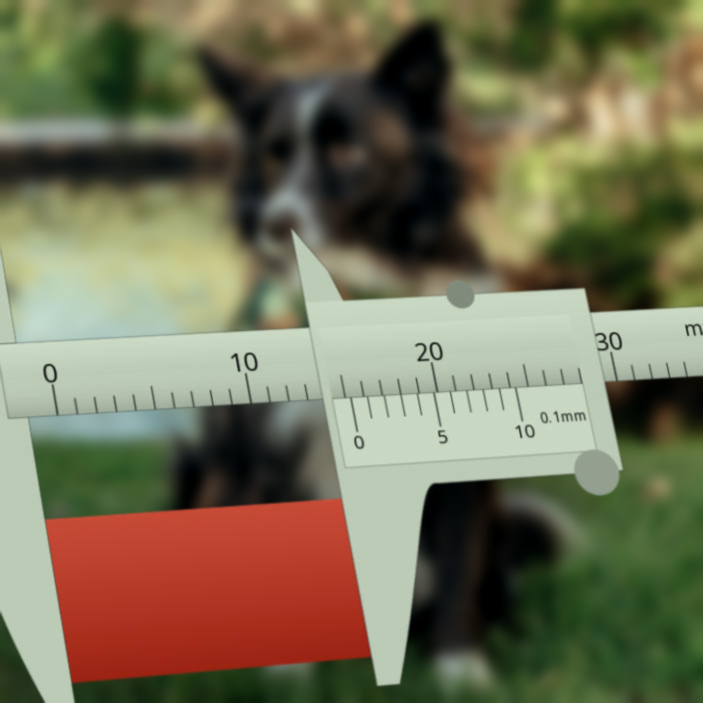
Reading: 15.3 mm
